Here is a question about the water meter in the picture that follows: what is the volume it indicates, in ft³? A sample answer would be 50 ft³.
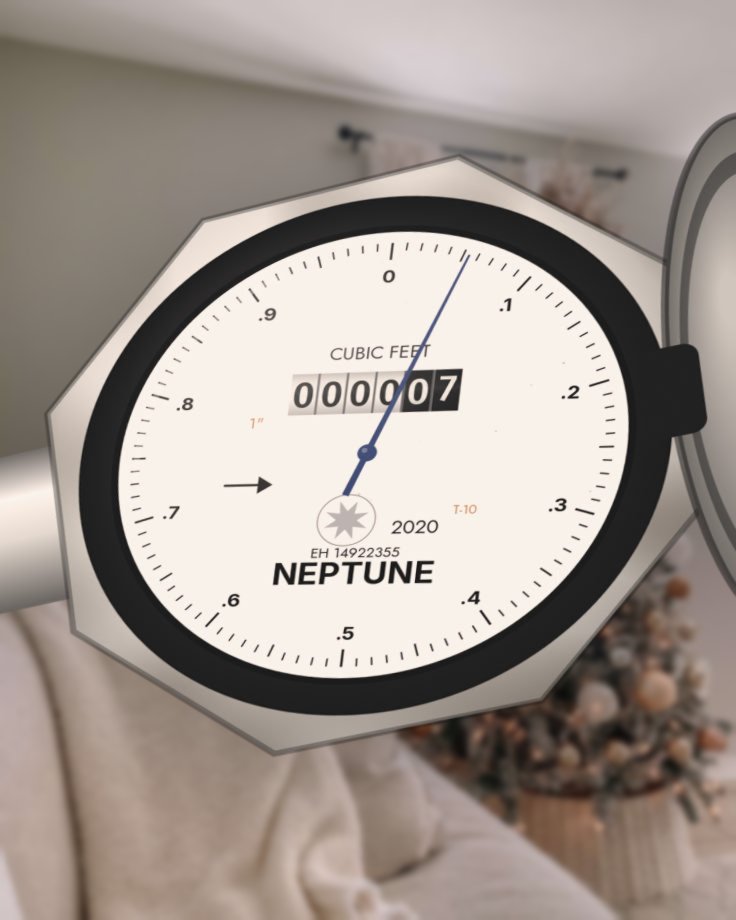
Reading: 7.05 ft³
